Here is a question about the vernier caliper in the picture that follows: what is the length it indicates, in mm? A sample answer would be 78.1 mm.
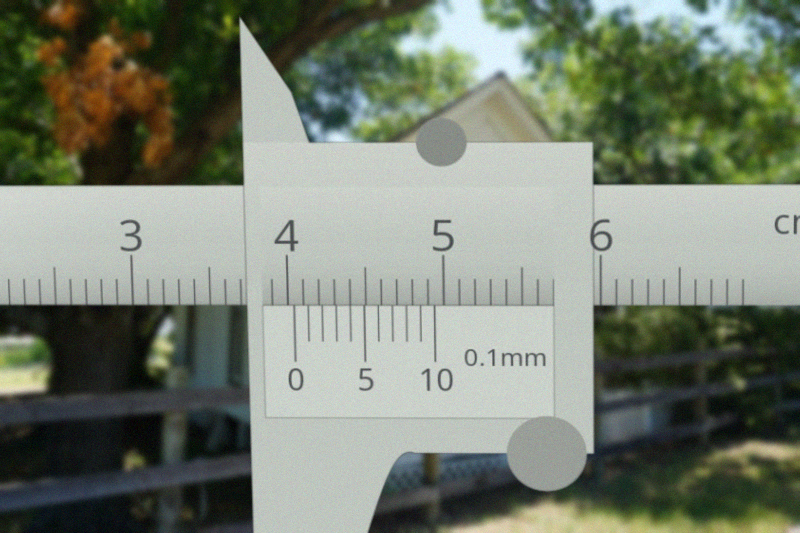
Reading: 40.4 mm
